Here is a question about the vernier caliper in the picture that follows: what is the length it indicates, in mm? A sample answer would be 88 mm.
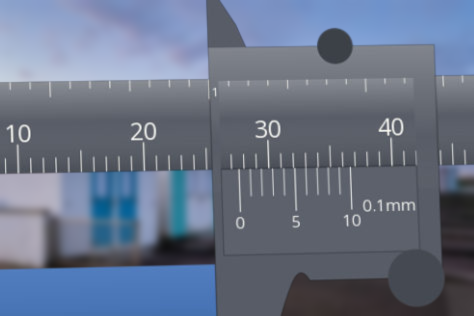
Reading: 27.6 mm
